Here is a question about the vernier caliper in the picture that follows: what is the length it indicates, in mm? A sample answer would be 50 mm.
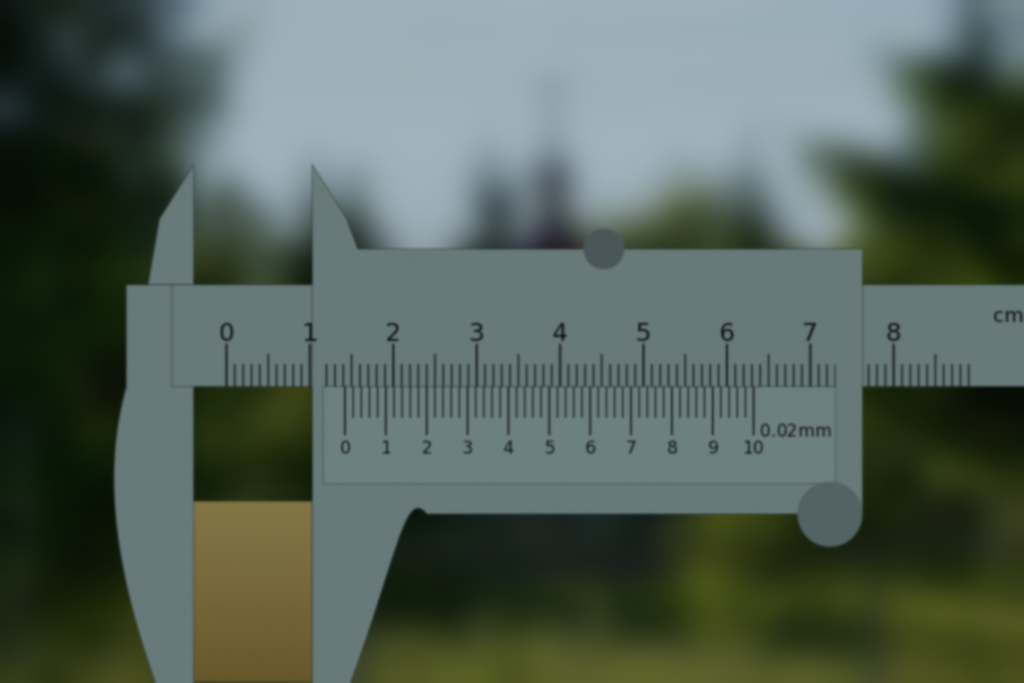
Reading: 14.2 mm
